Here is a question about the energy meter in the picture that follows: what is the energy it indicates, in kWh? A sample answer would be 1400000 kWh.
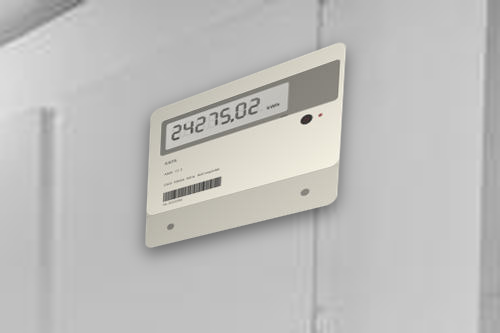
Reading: 24275.02 kWh
